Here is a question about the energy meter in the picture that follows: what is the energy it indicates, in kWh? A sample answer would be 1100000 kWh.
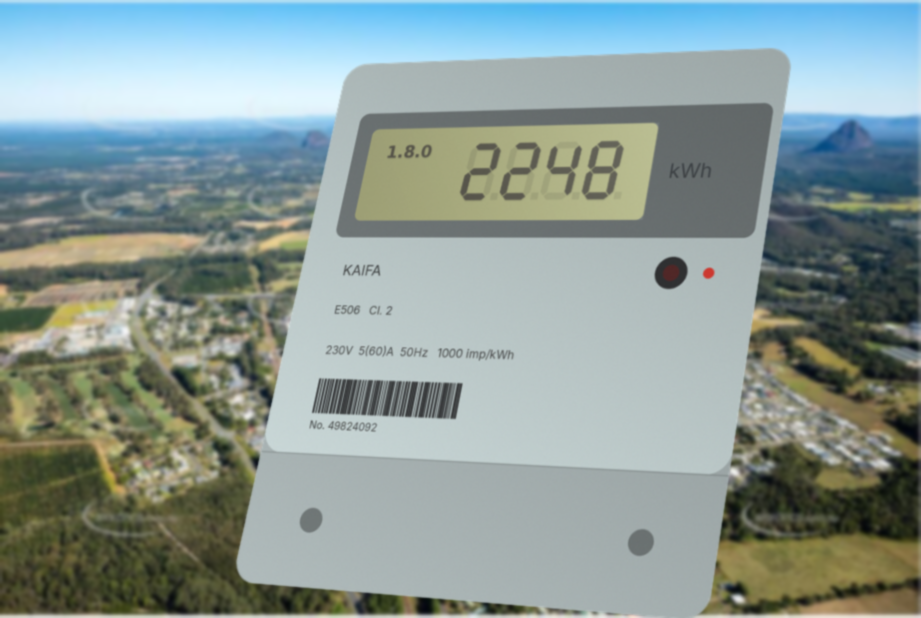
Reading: 2248 kWh
